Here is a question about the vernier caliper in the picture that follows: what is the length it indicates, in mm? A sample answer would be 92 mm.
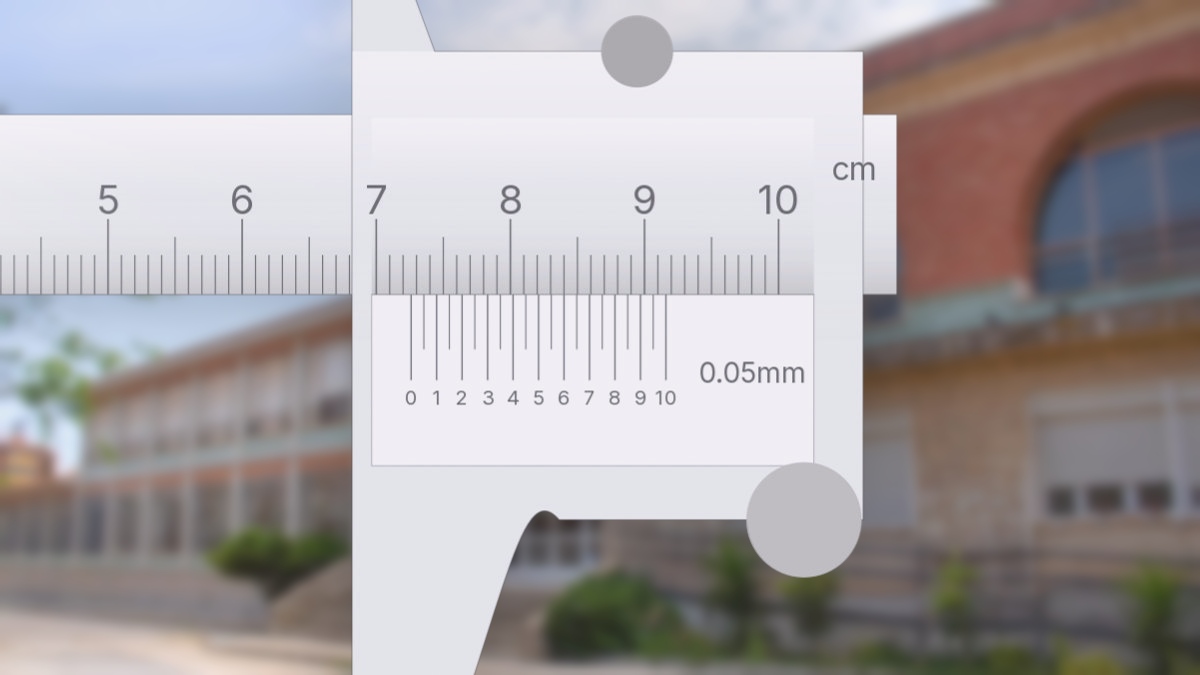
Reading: 72.6 mm
